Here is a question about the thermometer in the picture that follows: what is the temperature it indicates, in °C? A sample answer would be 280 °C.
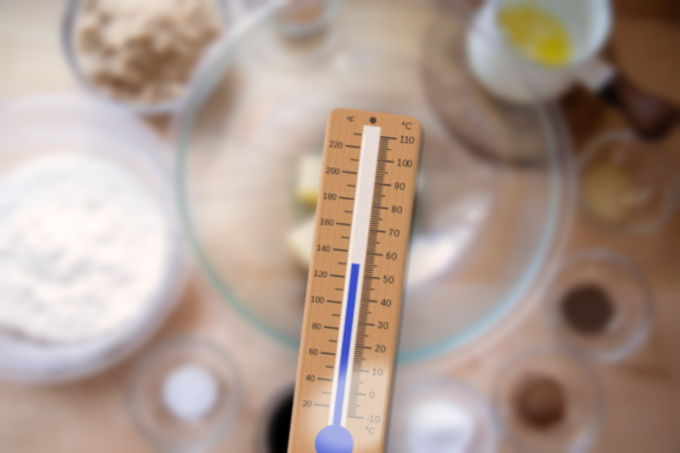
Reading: 55 °C
